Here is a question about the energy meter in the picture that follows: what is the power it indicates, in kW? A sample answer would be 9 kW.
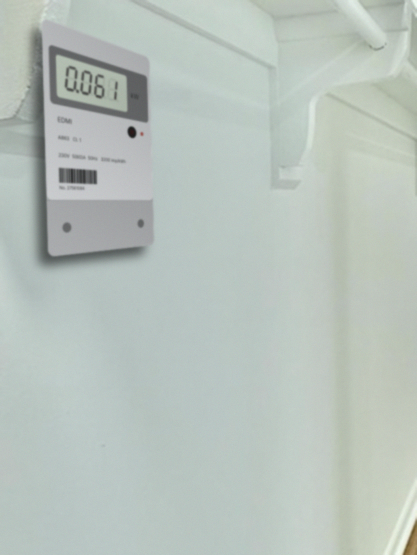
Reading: 0.061 kW
